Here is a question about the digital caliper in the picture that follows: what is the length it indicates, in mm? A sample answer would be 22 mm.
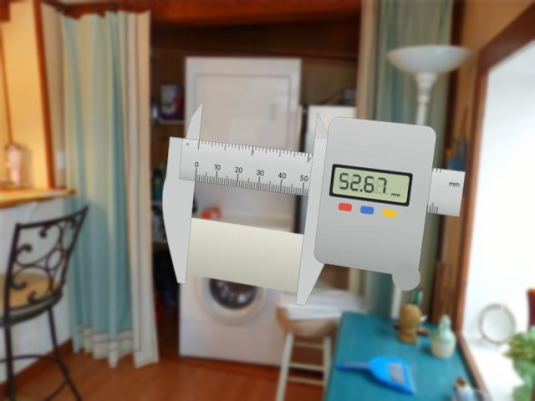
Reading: 52.67 mm
